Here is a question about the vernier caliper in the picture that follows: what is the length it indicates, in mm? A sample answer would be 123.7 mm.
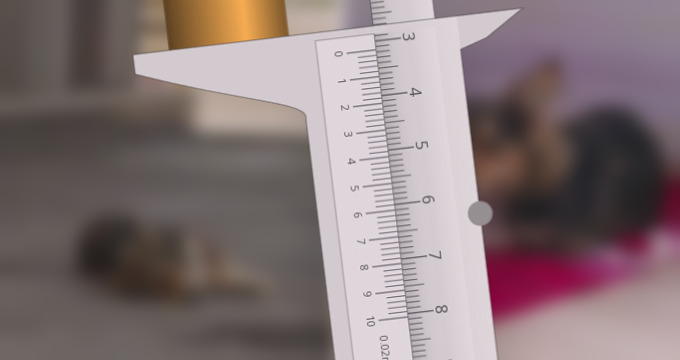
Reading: 31.6 mm
